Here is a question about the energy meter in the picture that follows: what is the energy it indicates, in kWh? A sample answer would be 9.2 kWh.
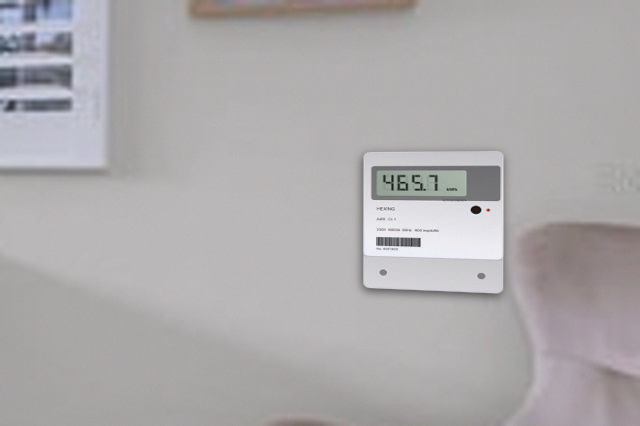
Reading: 465.7 kWh
